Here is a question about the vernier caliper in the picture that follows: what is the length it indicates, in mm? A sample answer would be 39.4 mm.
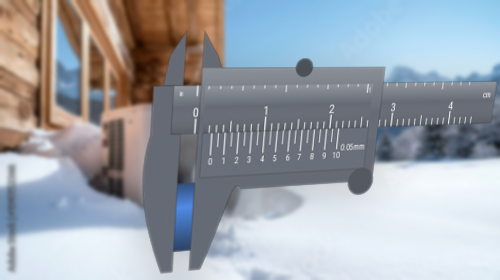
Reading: 2.4 mm
